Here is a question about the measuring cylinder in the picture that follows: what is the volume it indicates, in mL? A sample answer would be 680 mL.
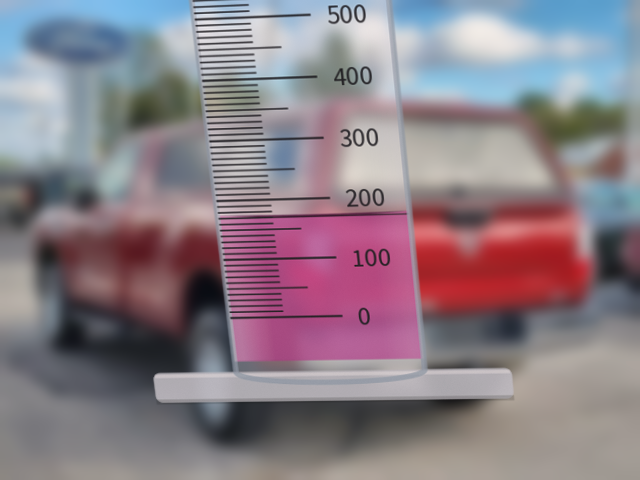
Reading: 170 mL
